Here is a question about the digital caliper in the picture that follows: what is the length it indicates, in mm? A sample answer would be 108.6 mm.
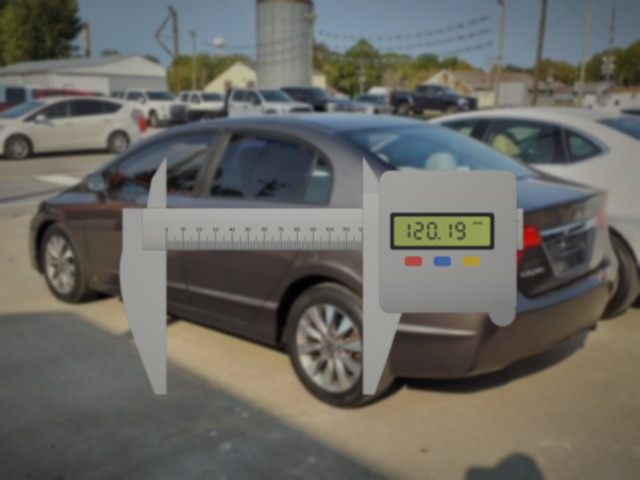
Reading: 120.19 mm
